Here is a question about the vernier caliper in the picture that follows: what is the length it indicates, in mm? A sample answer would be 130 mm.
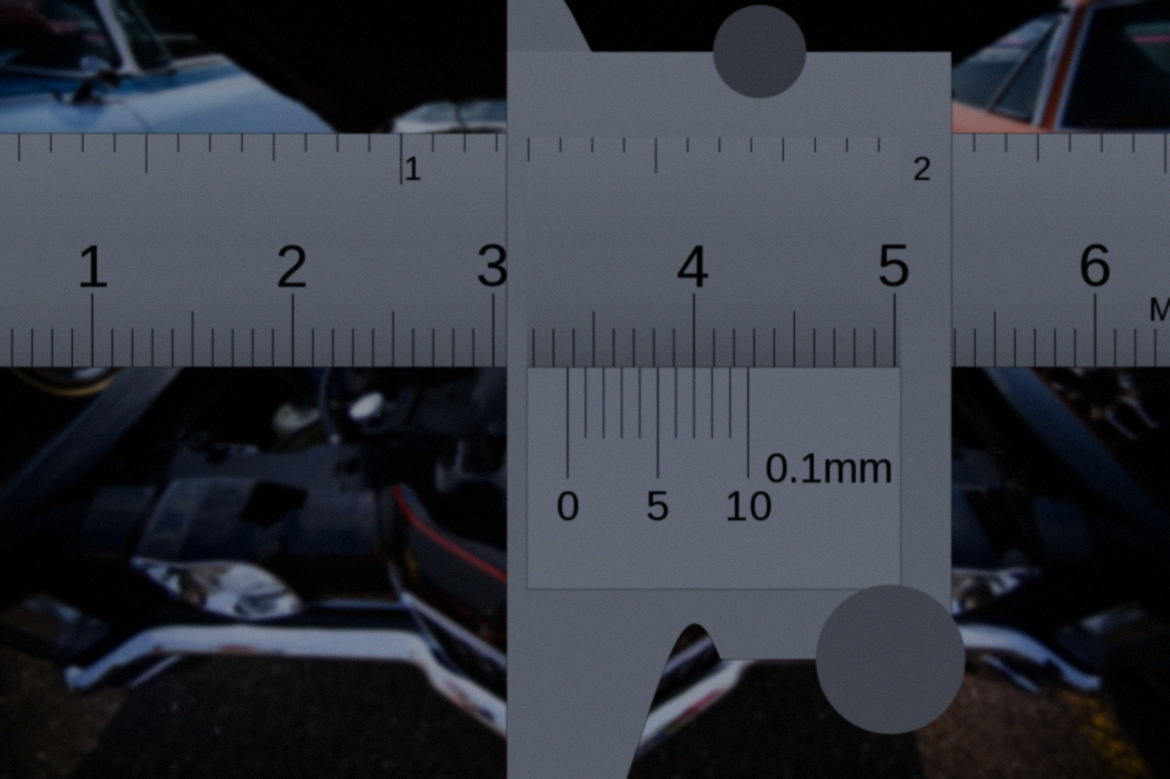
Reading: 33.7 mm
